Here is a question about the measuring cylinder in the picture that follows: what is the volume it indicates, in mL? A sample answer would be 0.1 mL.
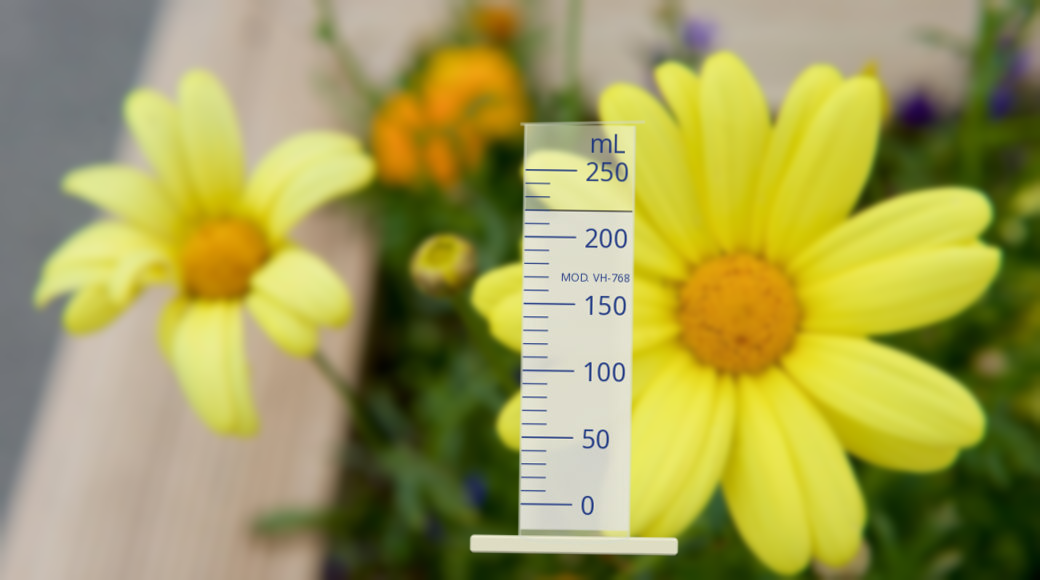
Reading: 220 mL
